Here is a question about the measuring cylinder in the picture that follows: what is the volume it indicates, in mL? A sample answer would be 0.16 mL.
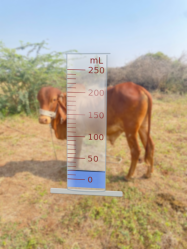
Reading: 20 mL
